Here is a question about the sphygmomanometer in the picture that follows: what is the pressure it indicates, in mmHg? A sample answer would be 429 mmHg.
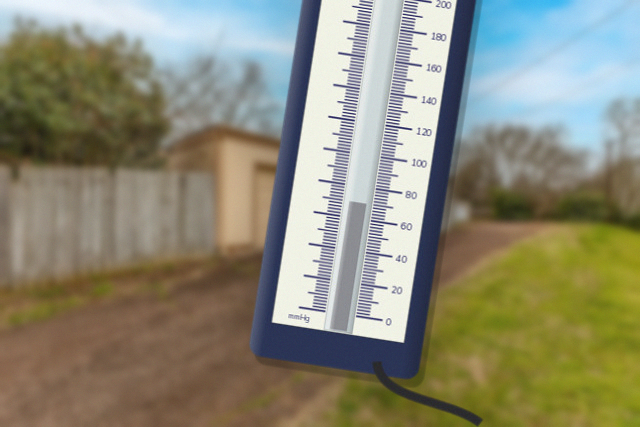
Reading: 70 mmHg
